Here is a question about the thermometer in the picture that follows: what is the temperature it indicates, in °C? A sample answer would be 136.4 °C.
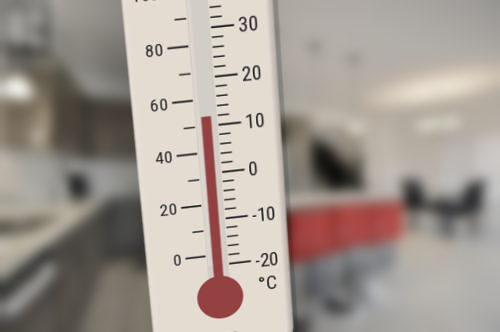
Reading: 12 °C
